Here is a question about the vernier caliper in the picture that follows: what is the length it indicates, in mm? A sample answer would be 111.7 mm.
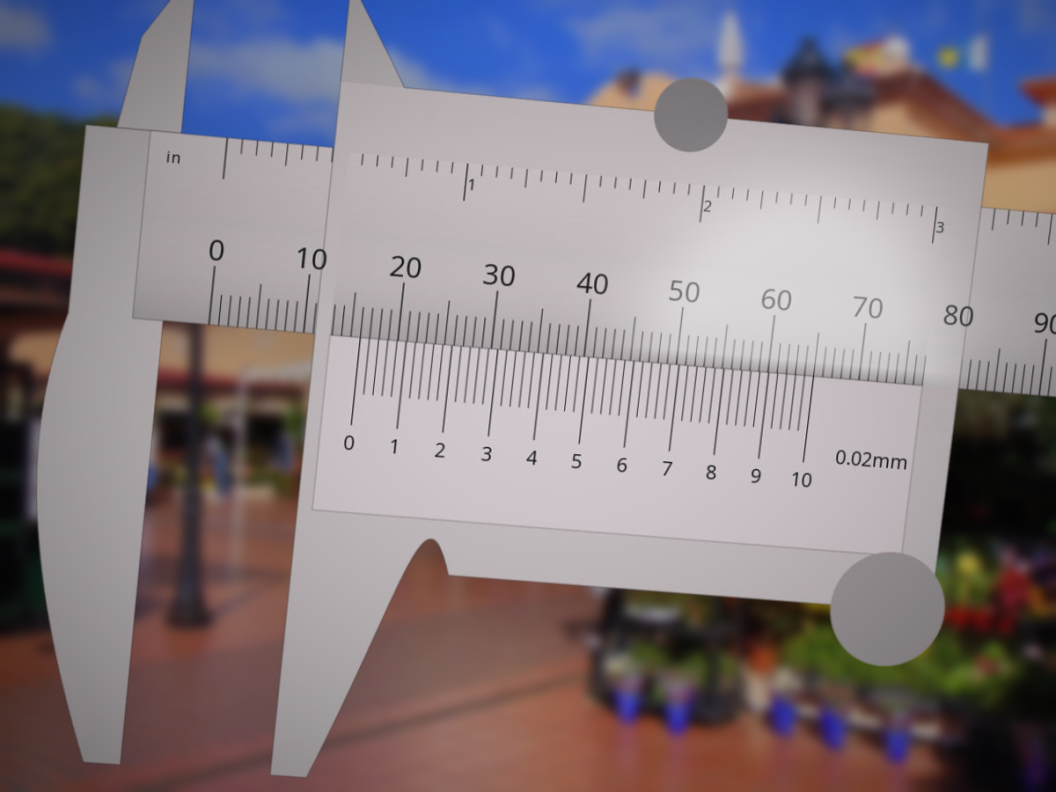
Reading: 16.0 mm
